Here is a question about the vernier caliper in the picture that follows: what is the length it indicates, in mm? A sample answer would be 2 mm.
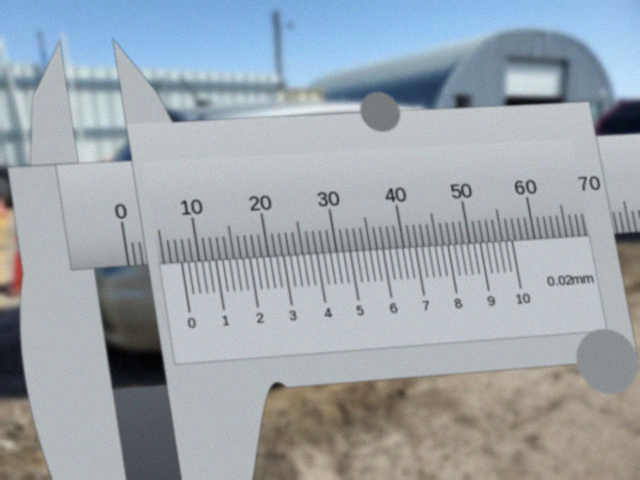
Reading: 7.5 mm
